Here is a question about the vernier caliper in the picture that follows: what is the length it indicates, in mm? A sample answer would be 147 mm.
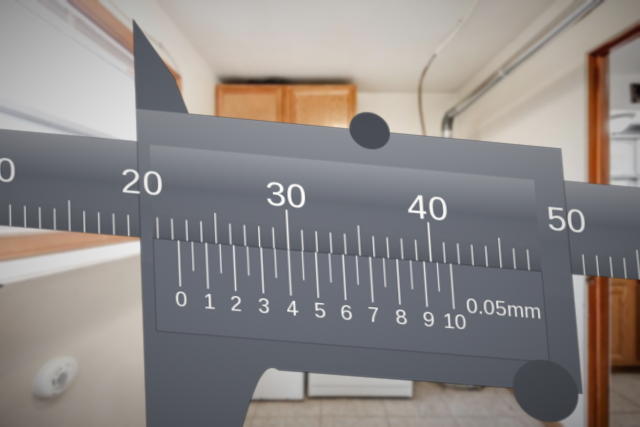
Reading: 22.4 mm
